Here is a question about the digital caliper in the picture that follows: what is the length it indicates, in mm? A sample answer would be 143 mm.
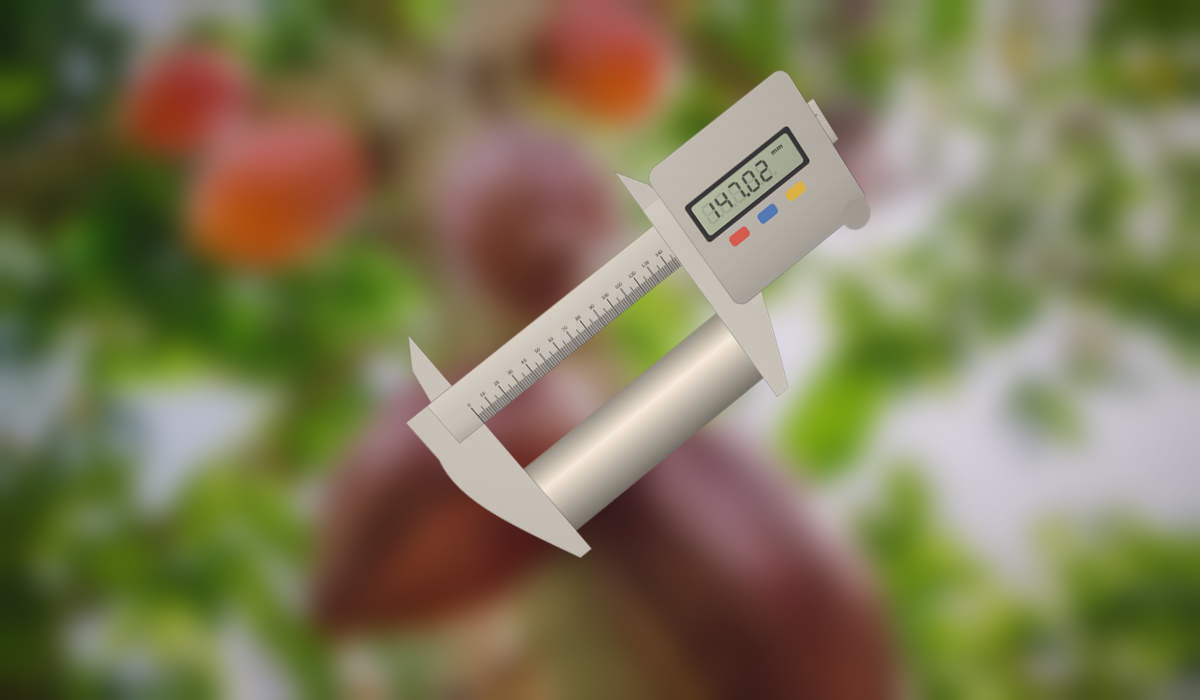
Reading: 147.02 mm
